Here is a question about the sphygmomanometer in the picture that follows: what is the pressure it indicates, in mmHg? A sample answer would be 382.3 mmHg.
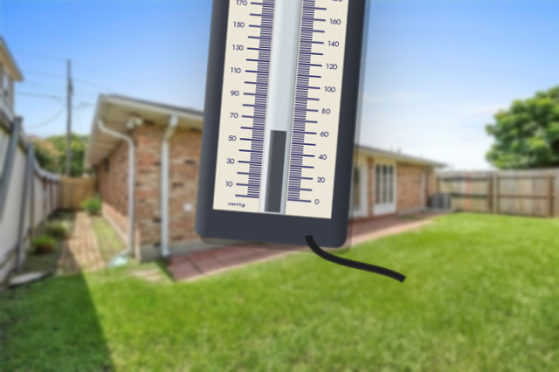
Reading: 60 mmHg
